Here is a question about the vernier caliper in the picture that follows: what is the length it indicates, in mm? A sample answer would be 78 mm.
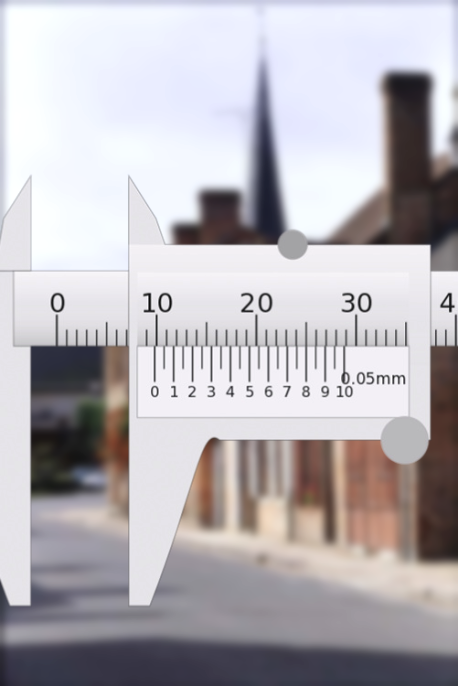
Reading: 9.8 mm
